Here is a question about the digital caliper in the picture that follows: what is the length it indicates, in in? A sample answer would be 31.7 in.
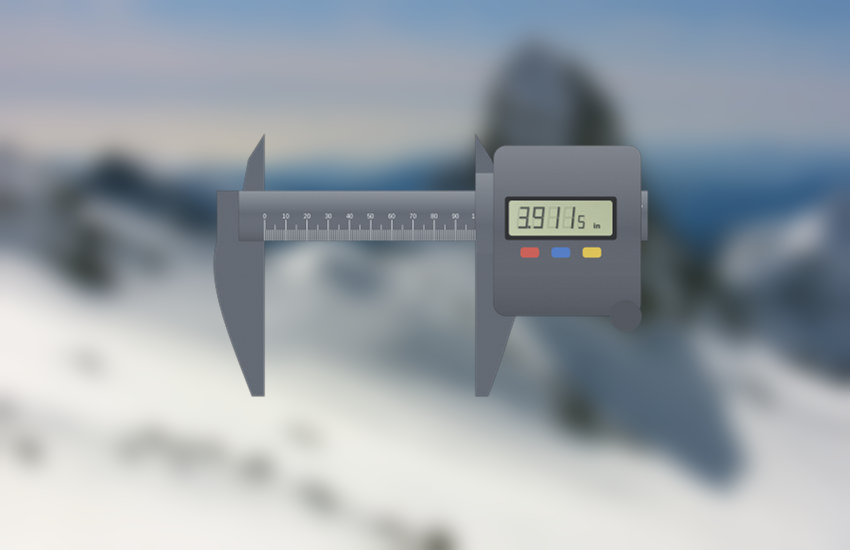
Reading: 3.9115 in
